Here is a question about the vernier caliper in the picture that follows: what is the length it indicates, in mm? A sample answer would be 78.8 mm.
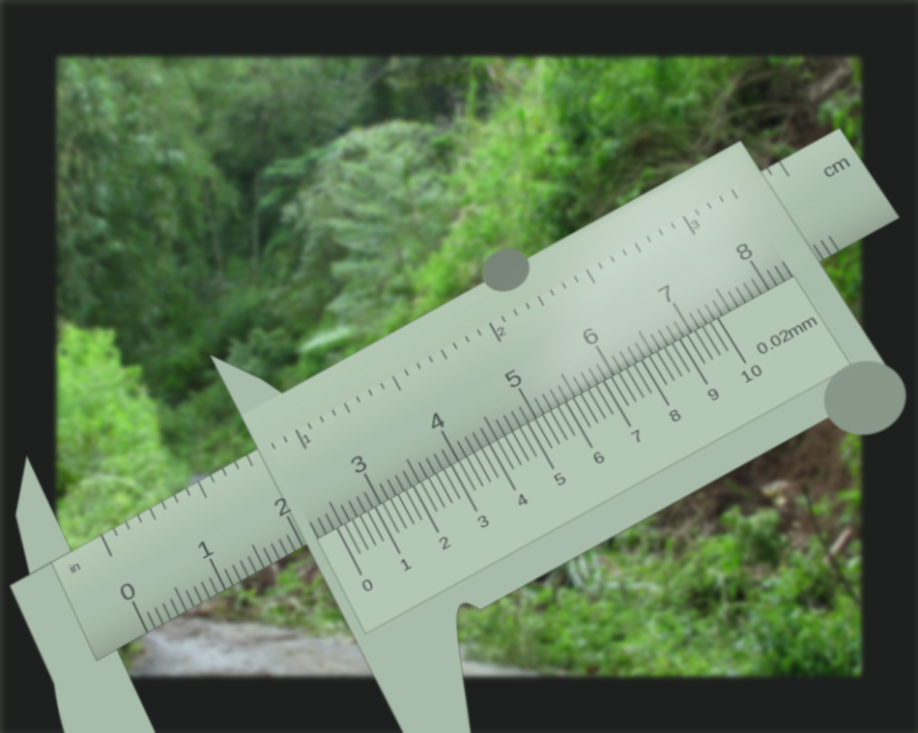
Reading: 24.4 mm
